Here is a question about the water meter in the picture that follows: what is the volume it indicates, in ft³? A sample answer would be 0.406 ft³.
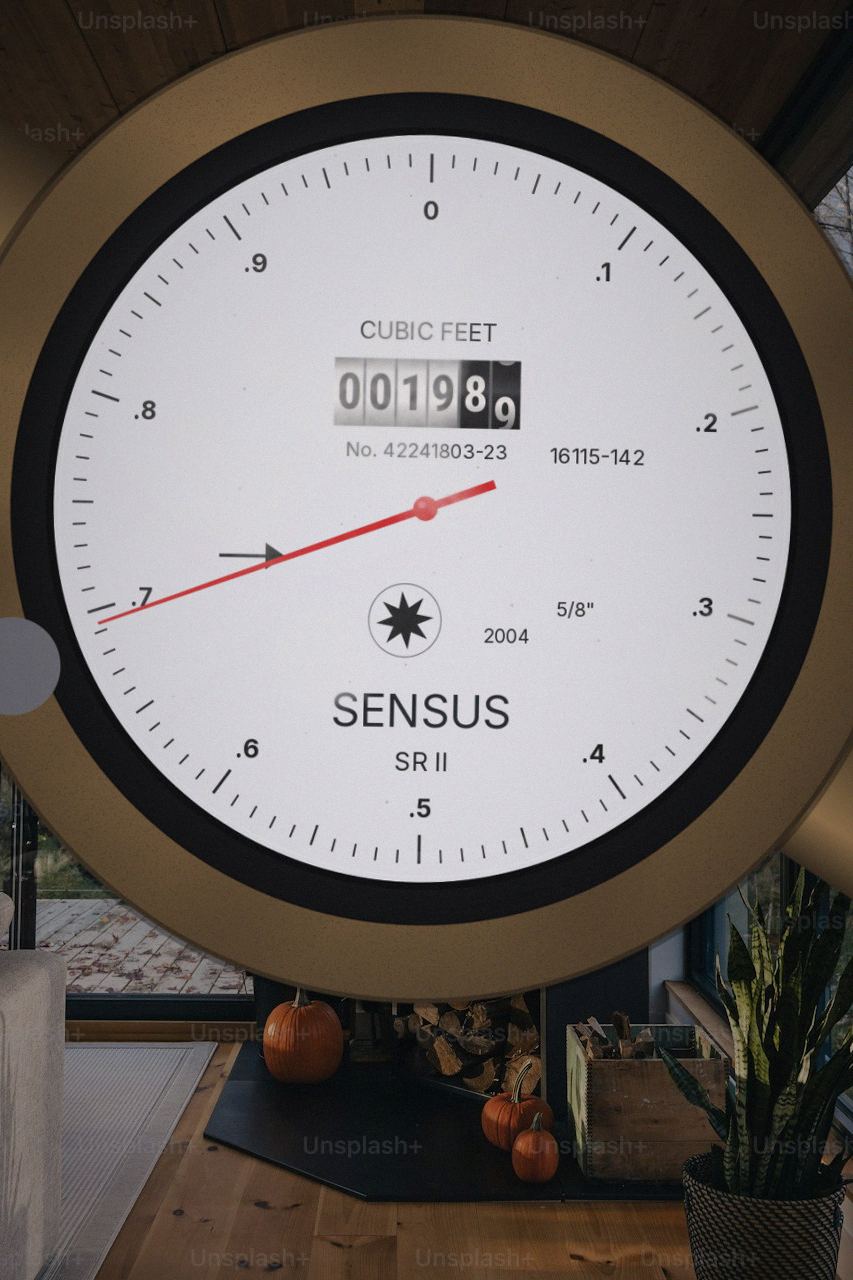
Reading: 1988.69 ft³
